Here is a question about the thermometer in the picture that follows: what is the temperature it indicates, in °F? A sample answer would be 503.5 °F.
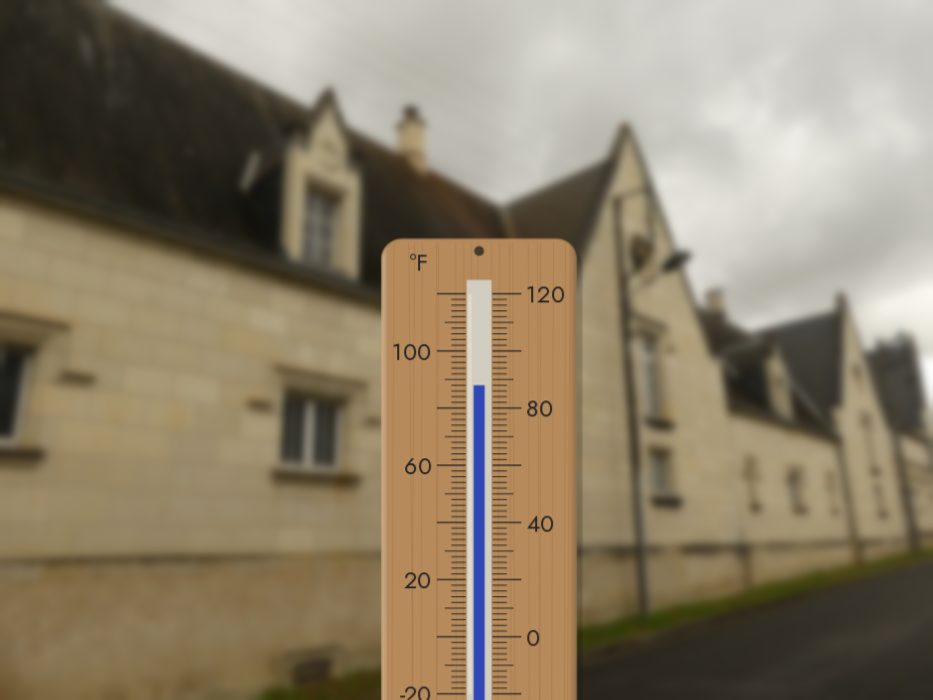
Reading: 88 °F
